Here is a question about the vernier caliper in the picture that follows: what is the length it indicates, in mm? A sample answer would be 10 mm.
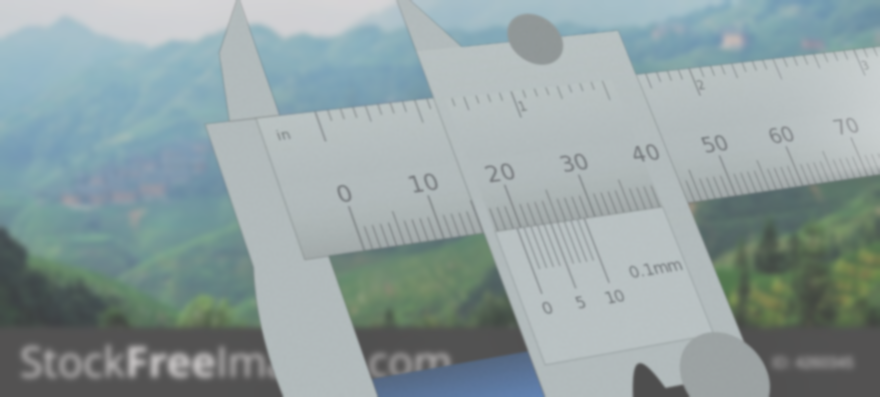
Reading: 19.5 mm
